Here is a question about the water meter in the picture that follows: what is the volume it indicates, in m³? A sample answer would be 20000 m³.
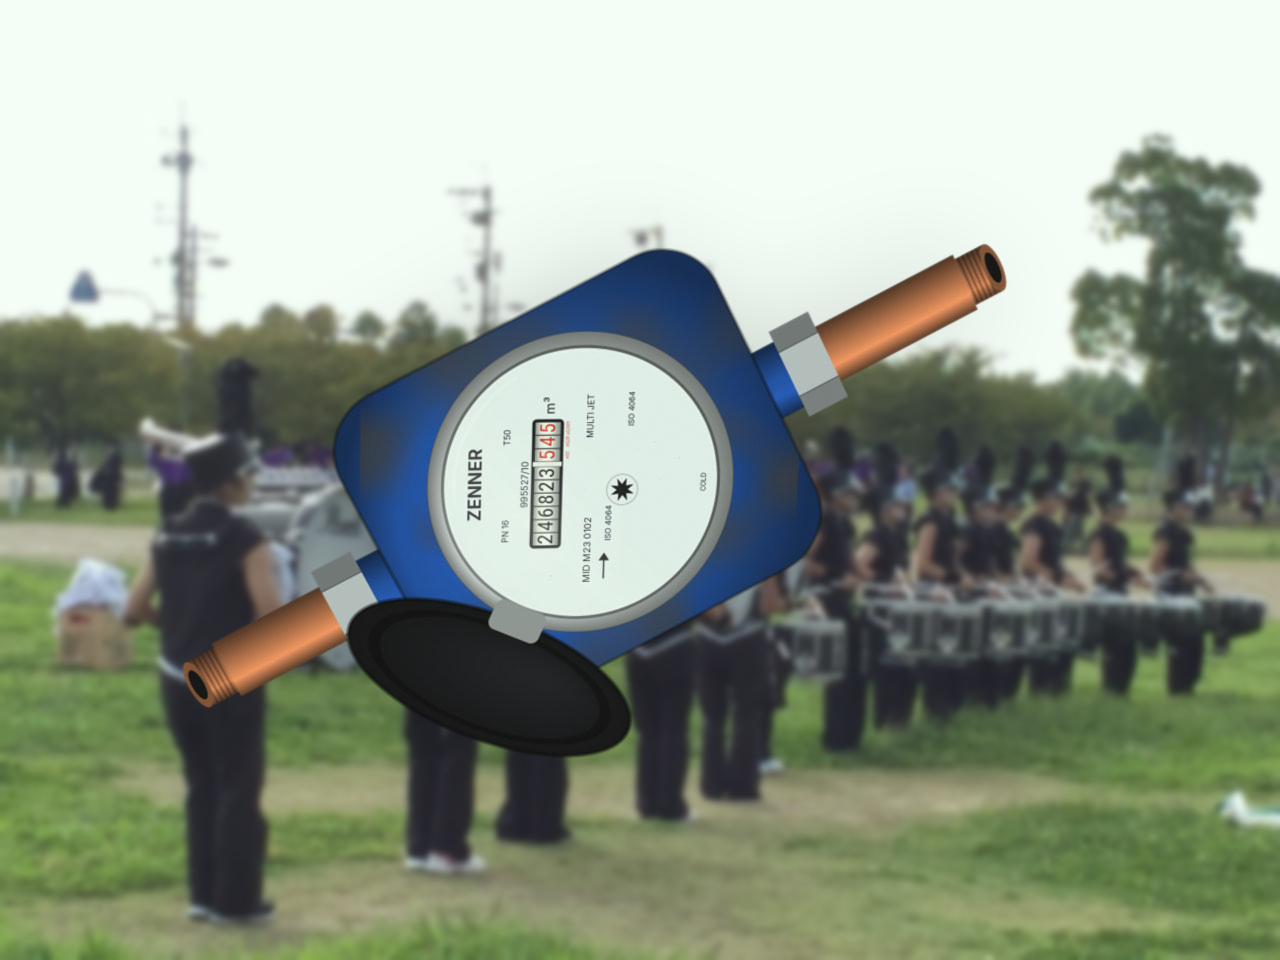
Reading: 246823.545 m³
